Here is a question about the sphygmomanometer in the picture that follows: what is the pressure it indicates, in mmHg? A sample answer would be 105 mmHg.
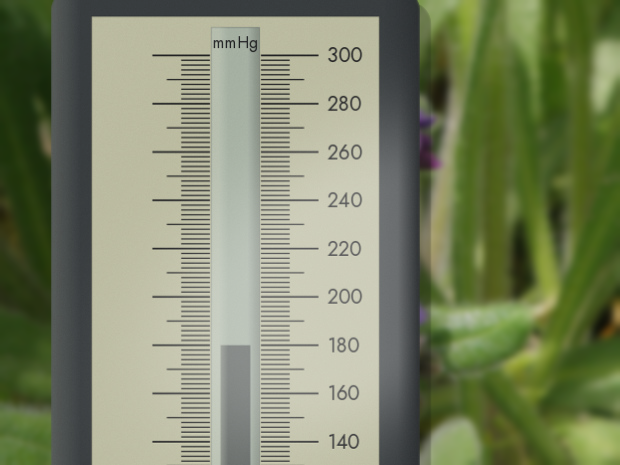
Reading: 180 mmHg
